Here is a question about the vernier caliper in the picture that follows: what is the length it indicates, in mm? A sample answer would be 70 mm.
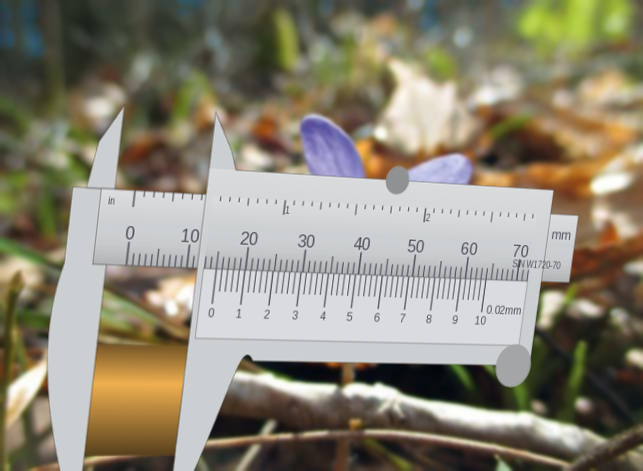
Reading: 15.0 mm
